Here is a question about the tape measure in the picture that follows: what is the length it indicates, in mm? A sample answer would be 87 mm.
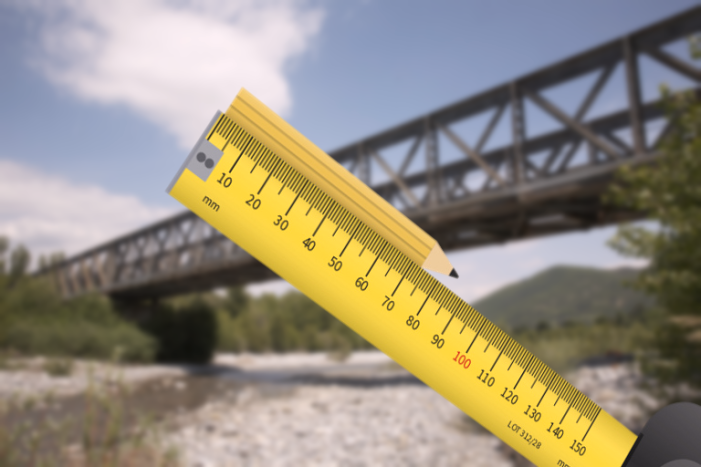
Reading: 85 mm
